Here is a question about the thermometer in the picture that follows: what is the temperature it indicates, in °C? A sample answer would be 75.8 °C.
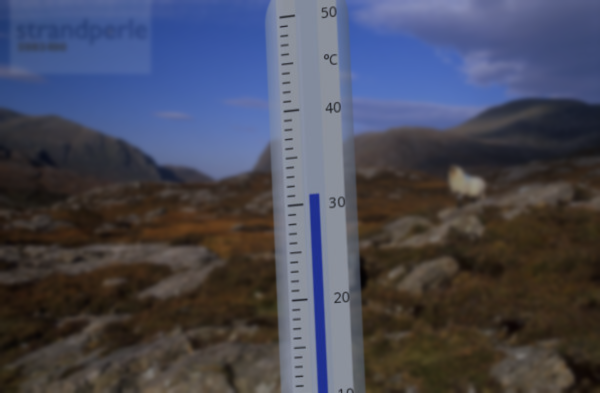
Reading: 31 °C
